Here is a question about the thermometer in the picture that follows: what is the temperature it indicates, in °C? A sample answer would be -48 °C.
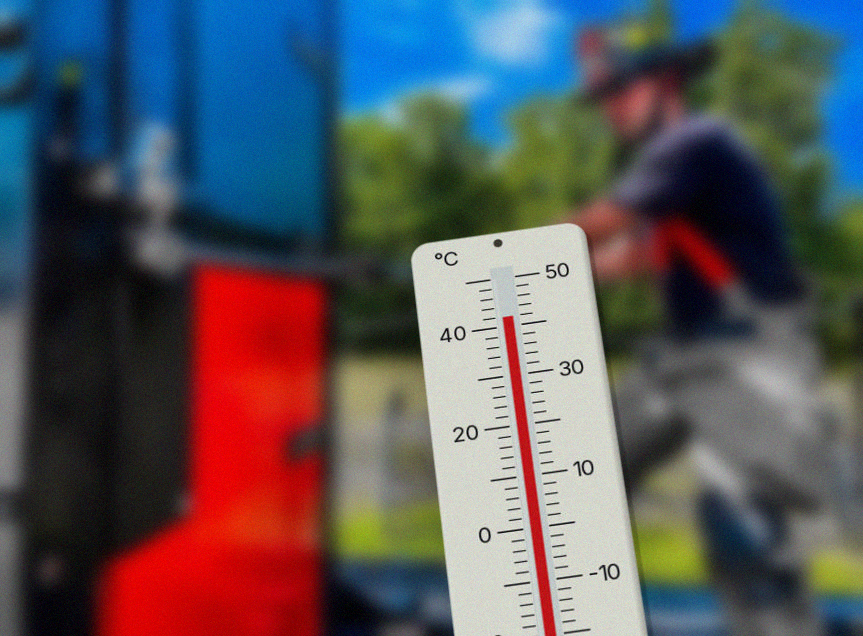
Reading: 42 °C
